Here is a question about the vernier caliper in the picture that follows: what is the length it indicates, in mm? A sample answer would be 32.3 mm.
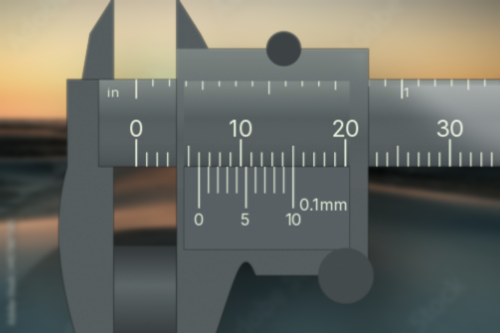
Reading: 6.0 mm
